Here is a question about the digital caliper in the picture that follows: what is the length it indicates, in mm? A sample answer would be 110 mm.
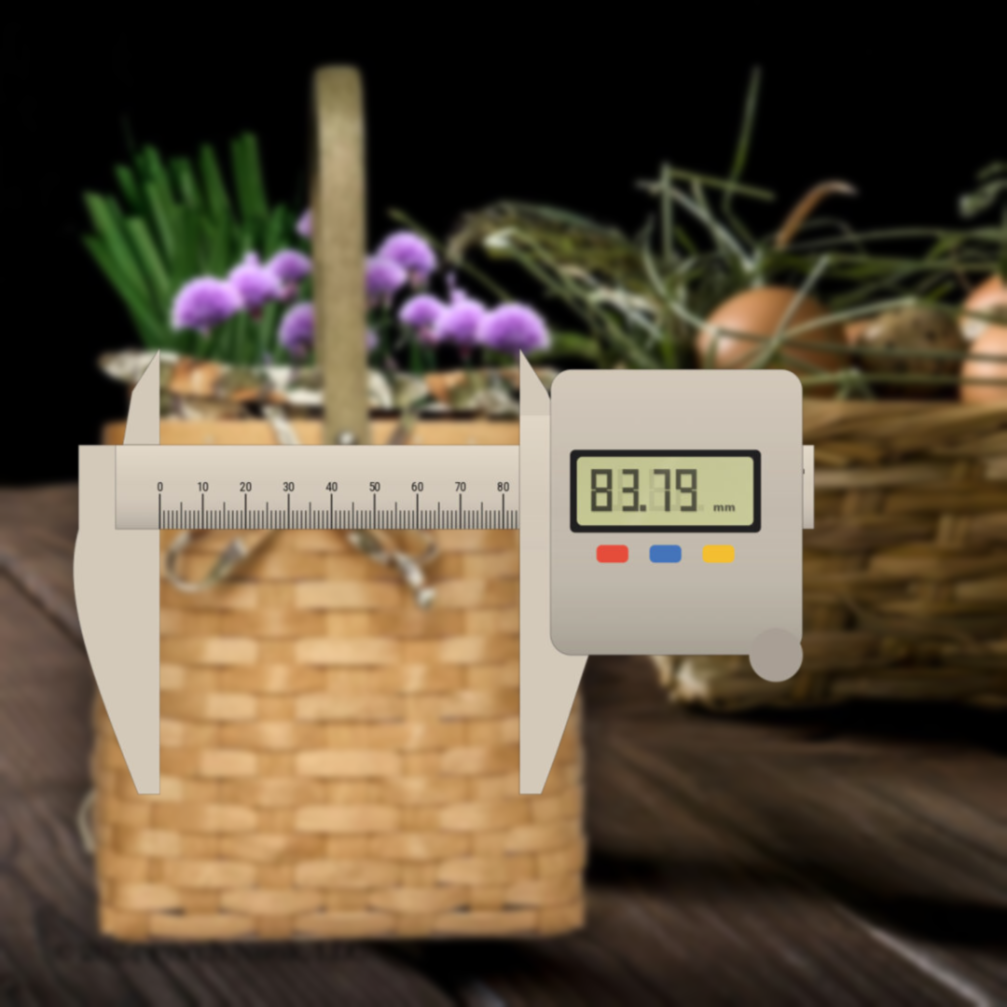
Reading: 83.79 mm
